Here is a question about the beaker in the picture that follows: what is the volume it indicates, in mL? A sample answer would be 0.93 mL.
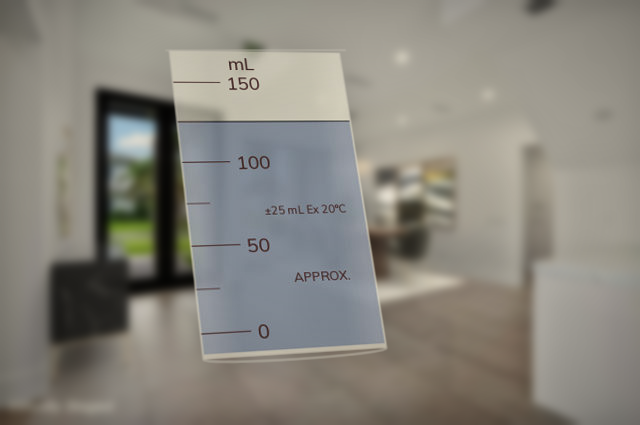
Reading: 125 mL
